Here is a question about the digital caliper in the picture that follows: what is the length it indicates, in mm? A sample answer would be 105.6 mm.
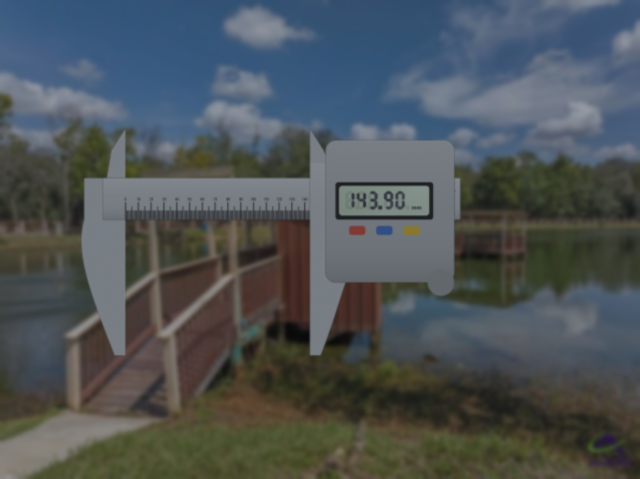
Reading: 143.90 mm
